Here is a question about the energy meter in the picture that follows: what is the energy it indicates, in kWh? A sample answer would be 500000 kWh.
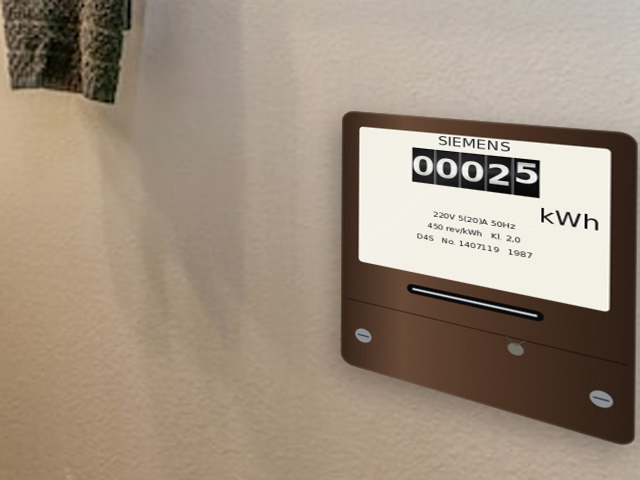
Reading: 25 kWh
